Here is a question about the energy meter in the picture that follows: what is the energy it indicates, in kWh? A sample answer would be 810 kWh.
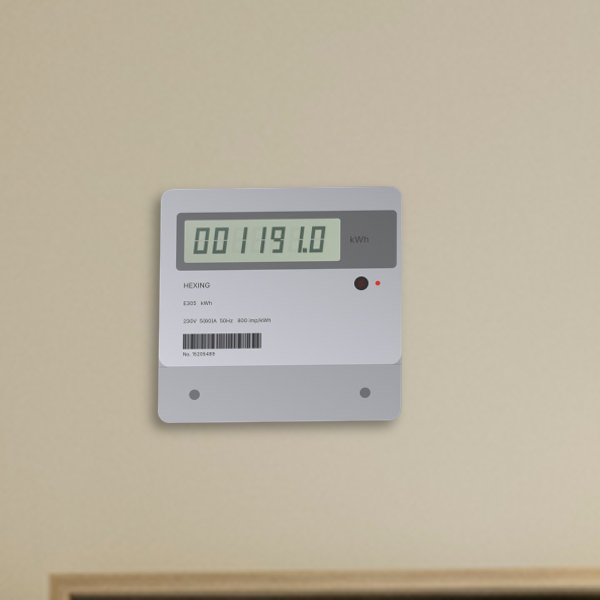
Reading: 1191.0 kWh
